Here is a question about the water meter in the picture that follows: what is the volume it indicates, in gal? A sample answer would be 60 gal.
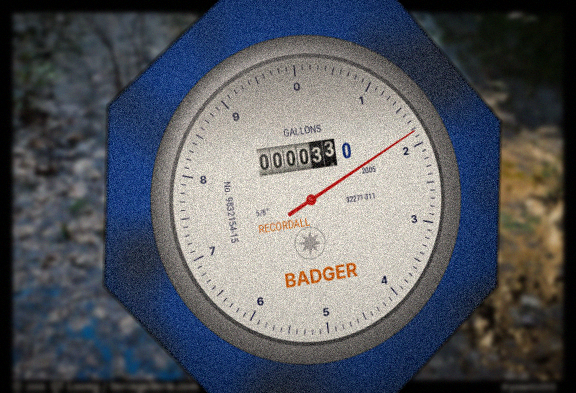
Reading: 331.8 gal
